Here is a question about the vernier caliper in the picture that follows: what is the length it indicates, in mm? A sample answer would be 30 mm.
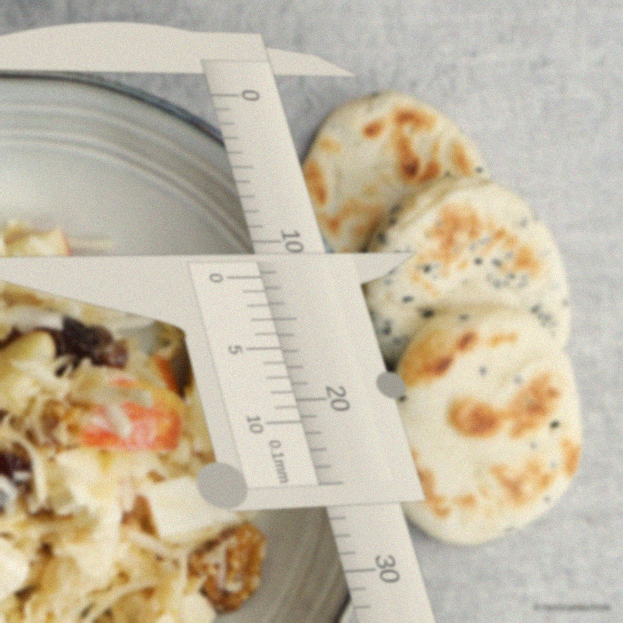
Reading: 12.3 mm
